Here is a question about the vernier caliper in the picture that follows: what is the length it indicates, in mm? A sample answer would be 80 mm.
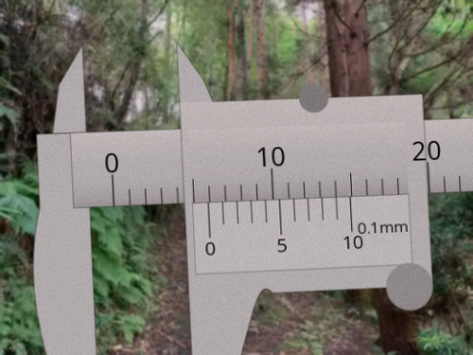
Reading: 5.9 mm
